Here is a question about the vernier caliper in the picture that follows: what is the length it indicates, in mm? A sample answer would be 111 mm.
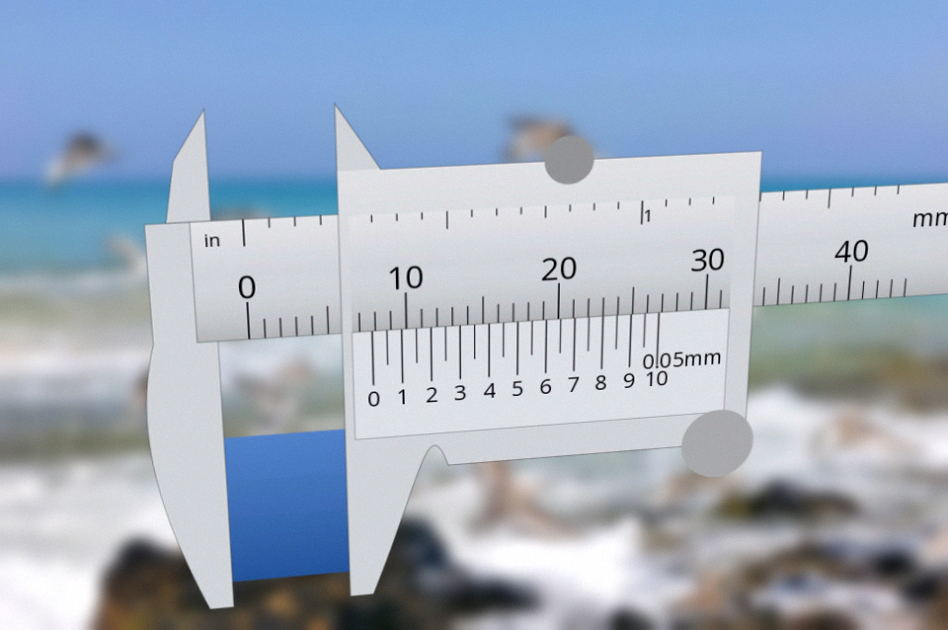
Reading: 7.8 mm
